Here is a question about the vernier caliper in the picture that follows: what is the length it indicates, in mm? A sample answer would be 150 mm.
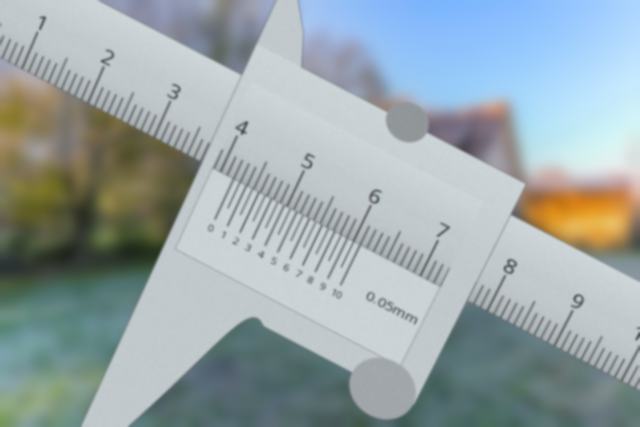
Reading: 42.0 mm
